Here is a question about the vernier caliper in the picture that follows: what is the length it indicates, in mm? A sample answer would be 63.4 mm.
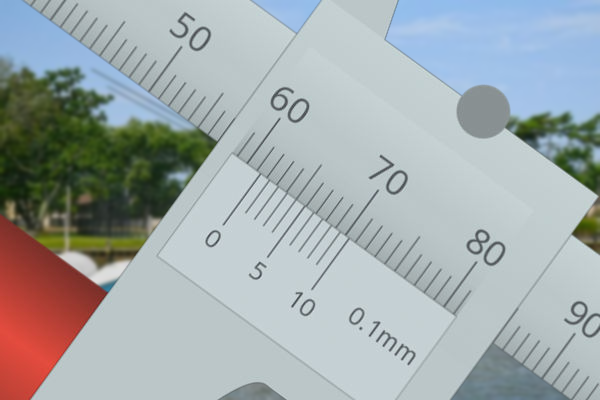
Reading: 61.4 mm
